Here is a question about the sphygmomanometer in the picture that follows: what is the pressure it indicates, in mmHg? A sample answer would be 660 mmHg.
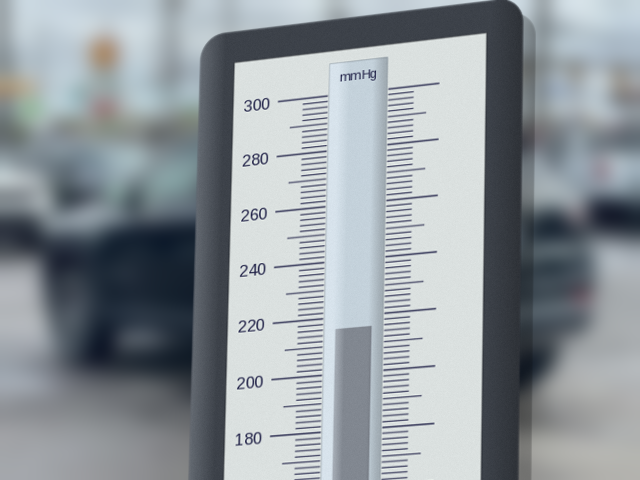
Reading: 216 mmHg
